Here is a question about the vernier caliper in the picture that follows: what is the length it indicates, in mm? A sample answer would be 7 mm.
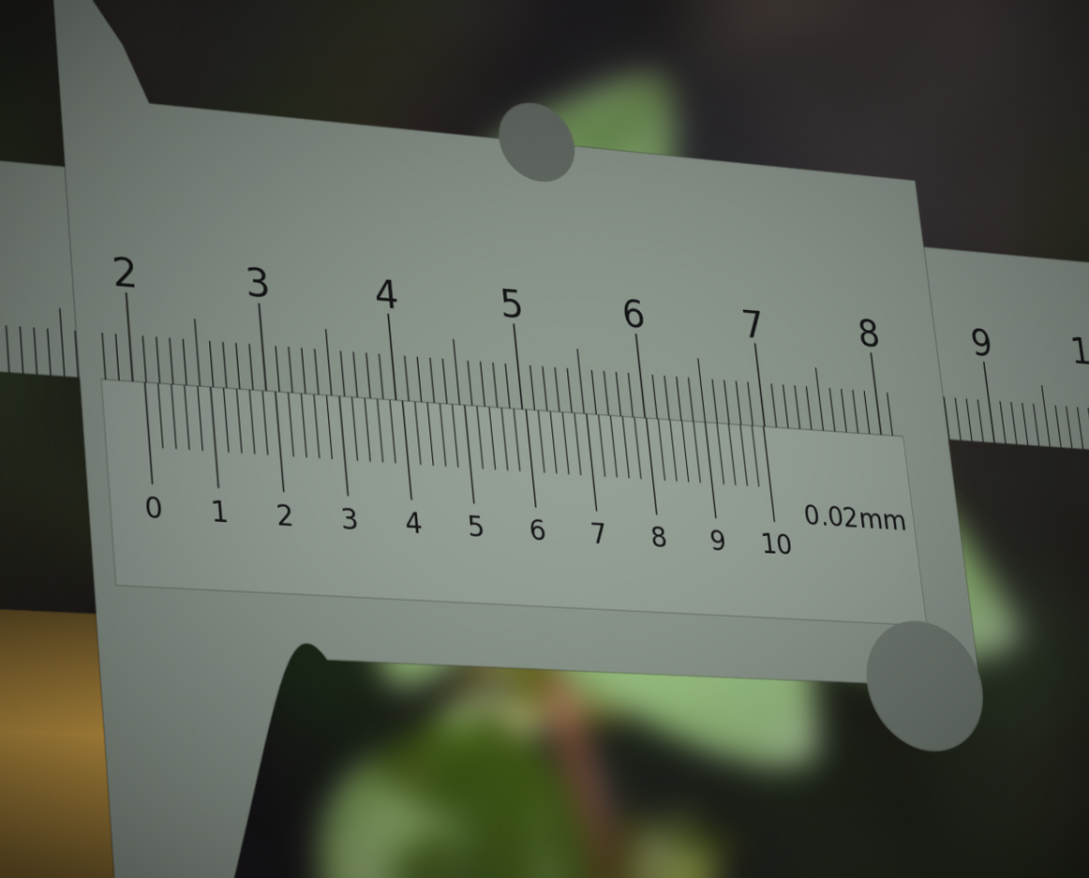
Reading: 20.9 mm
